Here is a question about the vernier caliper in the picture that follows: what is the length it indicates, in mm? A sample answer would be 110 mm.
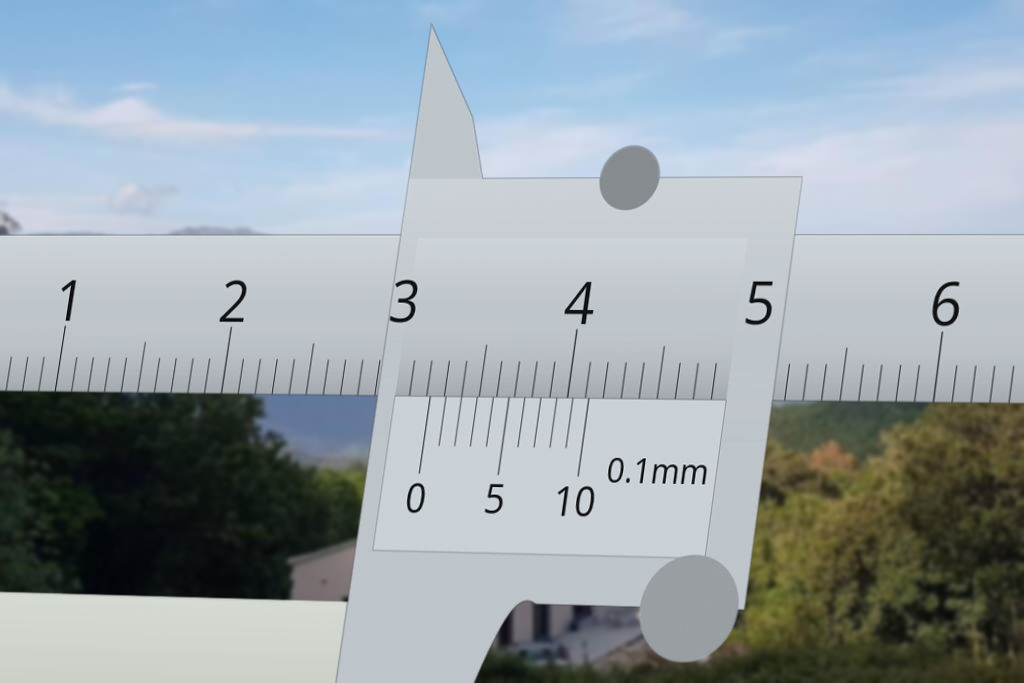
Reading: 32.2 mm
